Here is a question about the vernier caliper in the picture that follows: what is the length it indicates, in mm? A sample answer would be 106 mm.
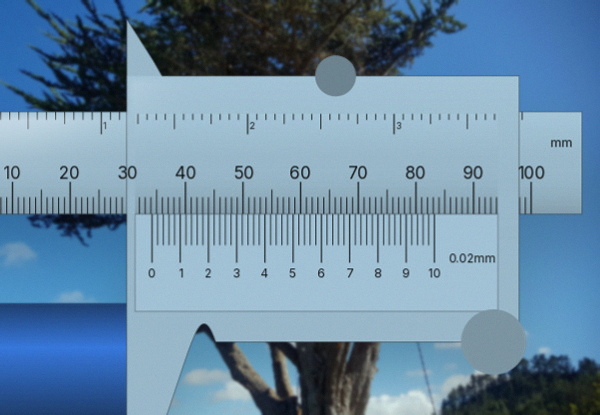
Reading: 34.2 mm
